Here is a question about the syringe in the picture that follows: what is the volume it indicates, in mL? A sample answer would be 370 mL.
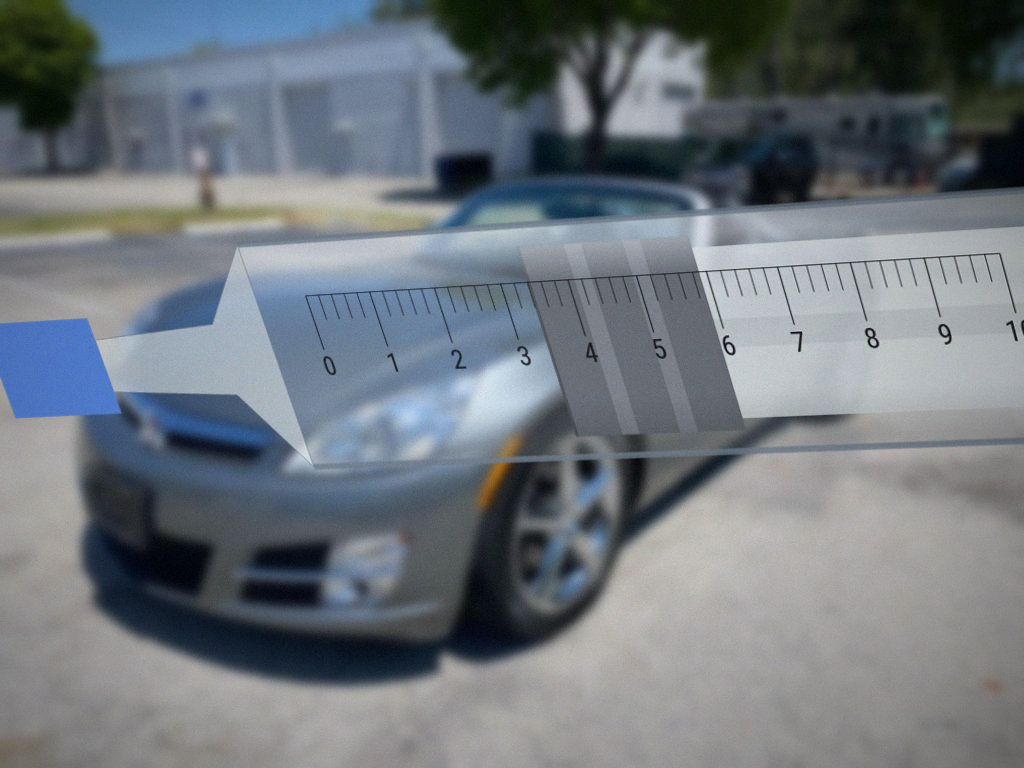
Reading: 3.4 mL
